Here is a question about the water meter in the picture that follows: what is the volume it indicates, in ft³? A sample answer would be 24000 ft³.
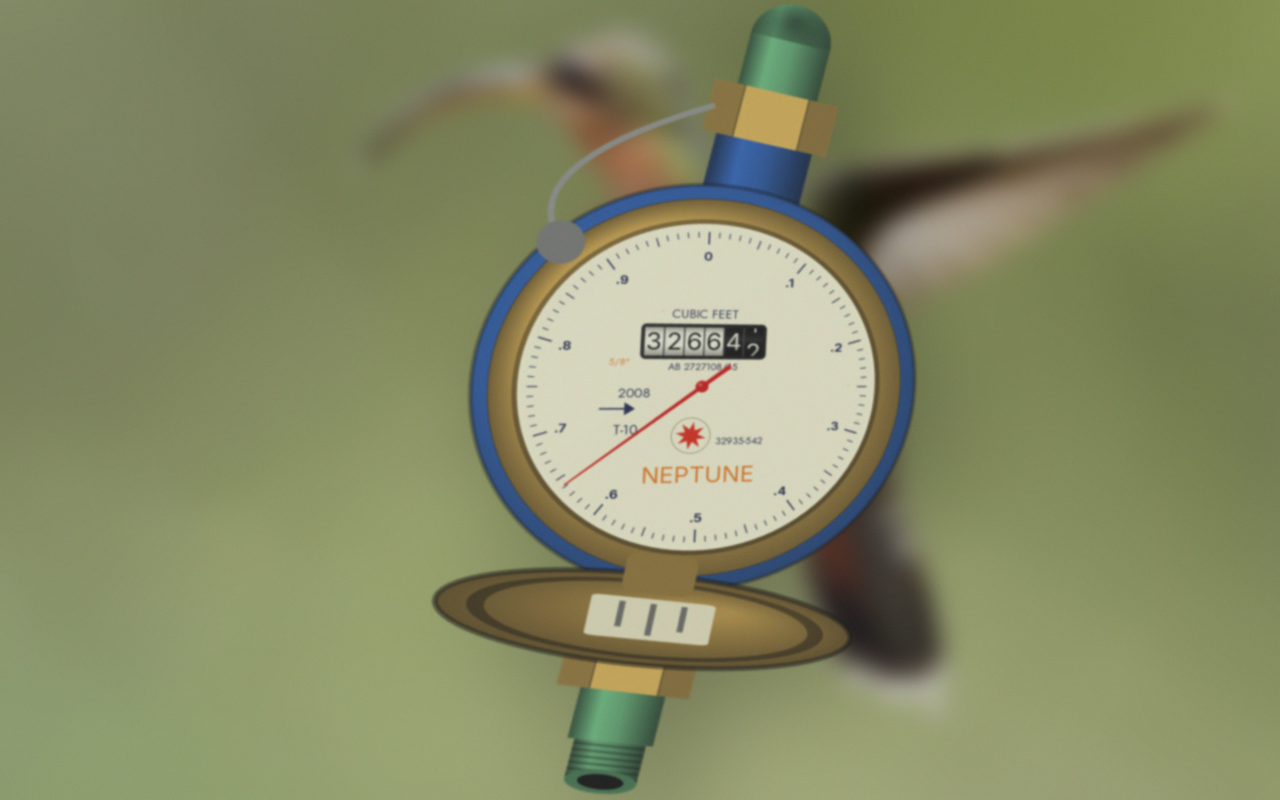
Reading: 326641.64 ft³
